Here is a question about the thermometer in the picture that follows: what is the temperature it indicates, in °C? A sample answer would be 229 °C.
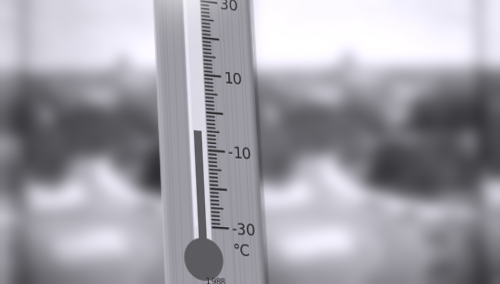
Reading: -5 °C
